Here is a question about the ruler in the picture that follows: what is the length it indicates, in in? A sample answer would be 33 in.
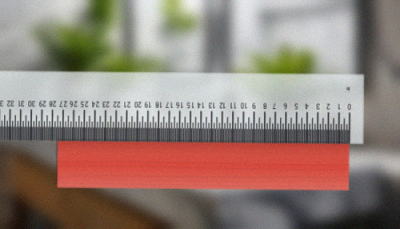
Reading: 27.5 in
